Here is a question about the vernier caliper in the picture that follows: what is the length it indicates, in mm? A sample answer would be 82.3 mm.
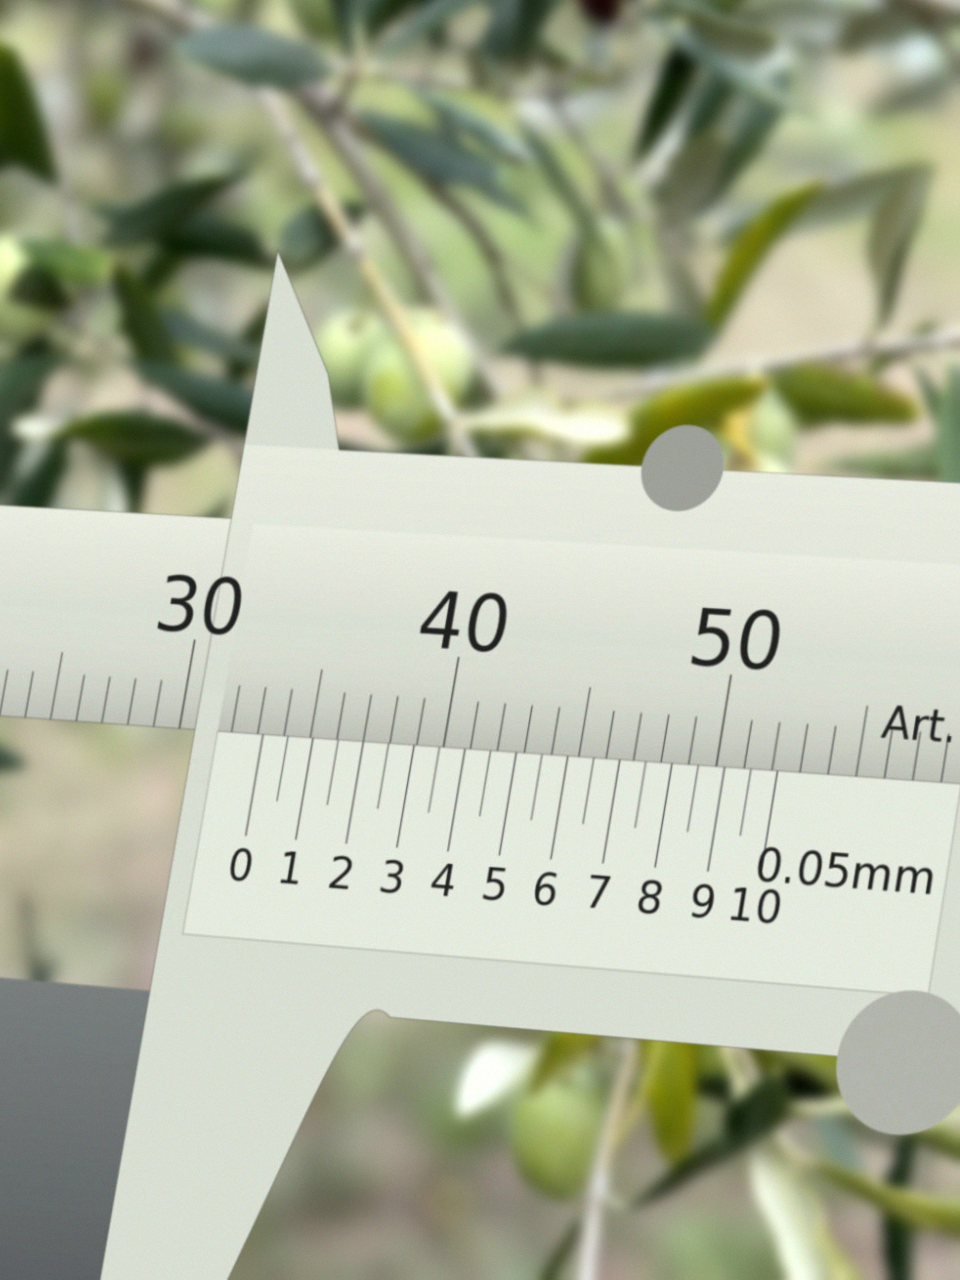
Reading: 33.2 mm
